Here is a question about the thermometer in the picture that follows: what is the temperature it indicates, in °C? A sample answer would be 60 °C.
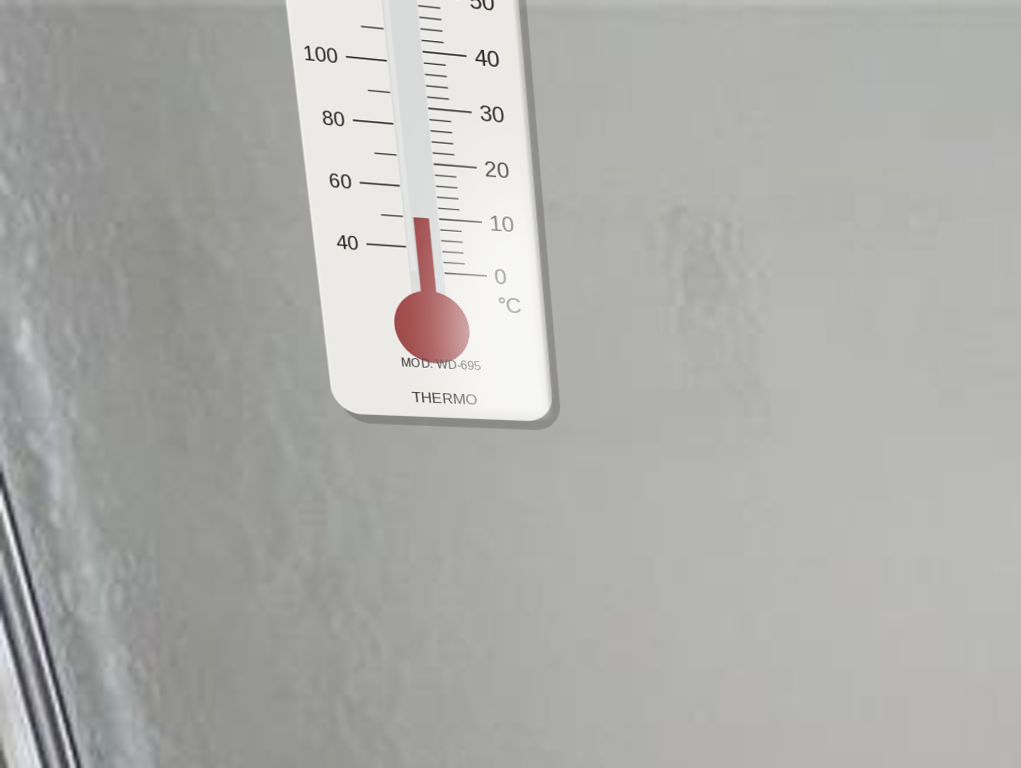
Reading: 10 °C
